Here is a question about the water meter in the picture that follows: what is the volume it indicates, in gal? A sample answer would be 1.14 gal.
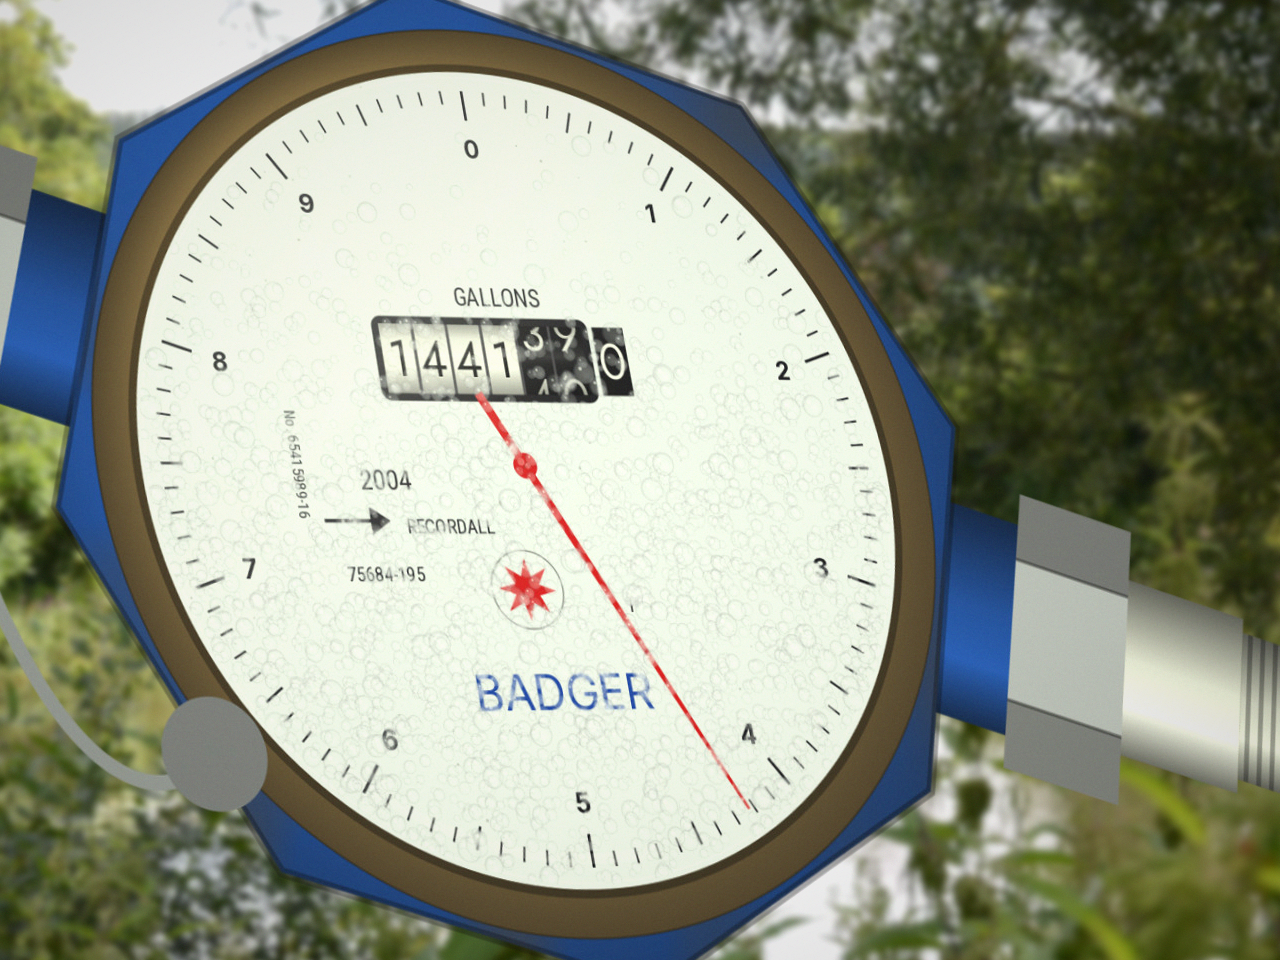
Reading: 1441394.2 gal
